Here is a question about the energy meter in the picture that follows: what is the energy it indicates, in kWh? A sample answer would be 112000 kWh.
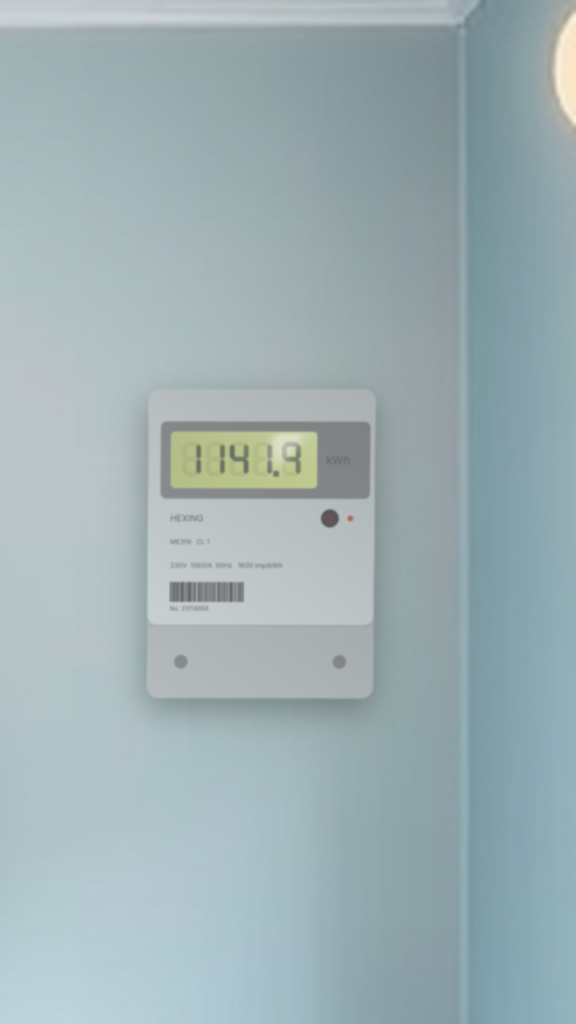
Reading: 1141.9 kWh
